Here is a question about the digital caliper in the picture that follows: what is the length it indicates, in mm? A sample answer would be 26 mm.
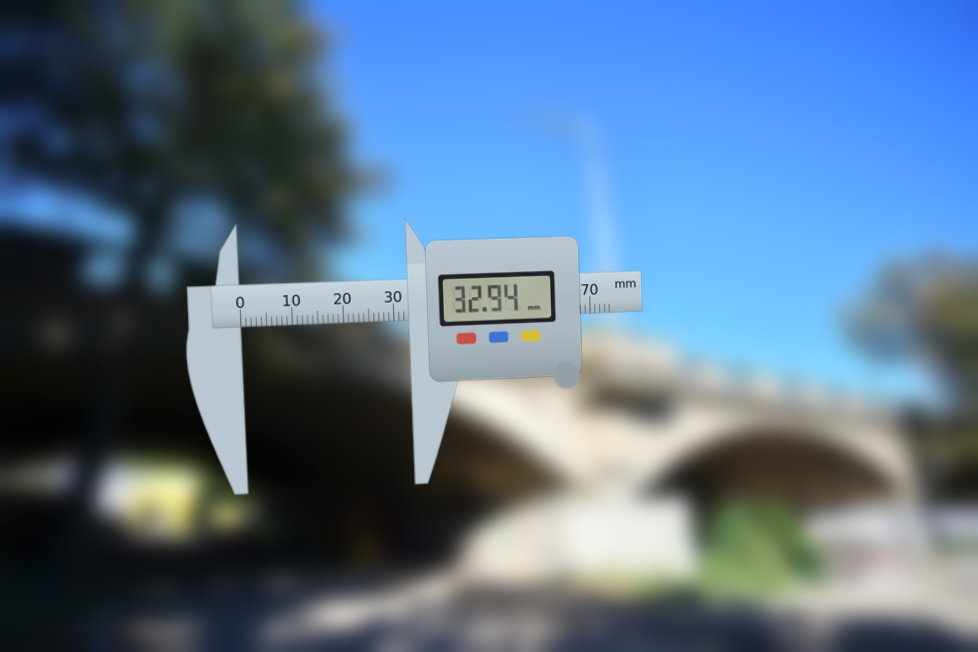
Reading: 32.94 mm
